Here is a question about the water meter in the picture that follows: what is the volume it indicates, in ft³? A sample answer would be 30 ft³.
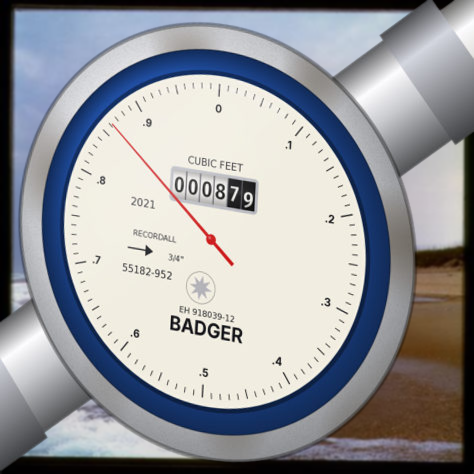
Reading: 878.86 ft³
